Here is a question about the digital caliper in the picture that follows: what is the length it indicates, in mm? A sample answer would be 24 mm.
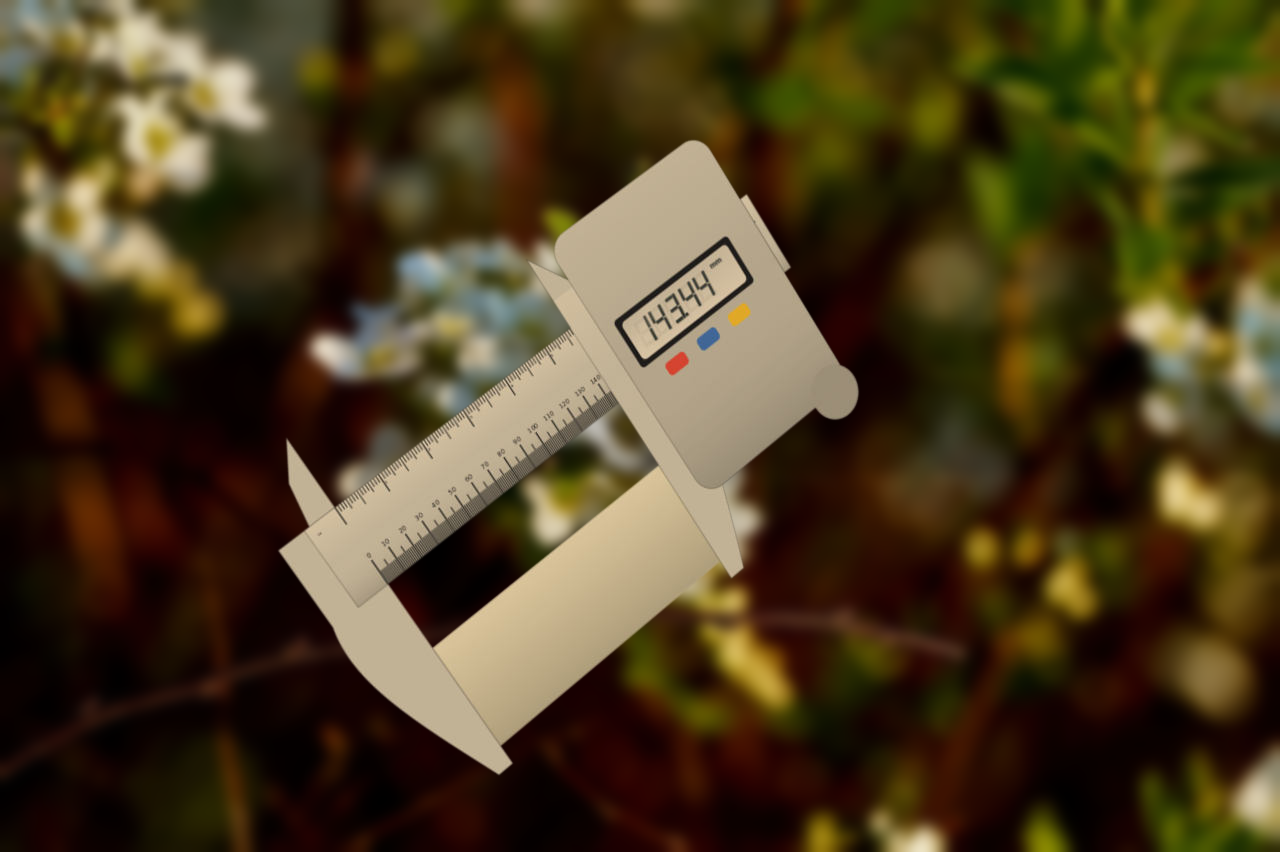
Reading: 143.44 mm
